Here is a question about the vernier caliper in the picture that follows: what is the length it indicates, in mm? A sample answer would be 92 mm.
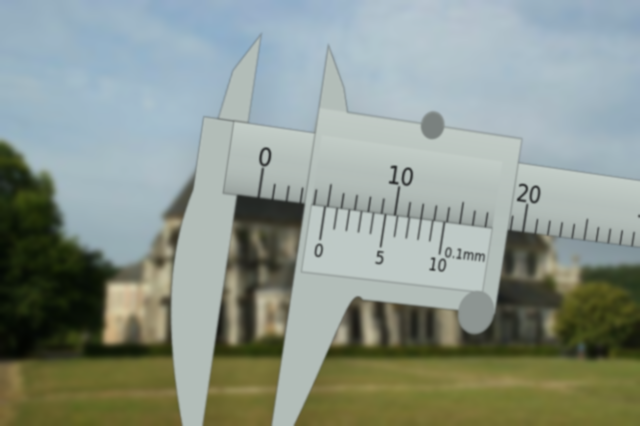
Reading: 4.8 mm
